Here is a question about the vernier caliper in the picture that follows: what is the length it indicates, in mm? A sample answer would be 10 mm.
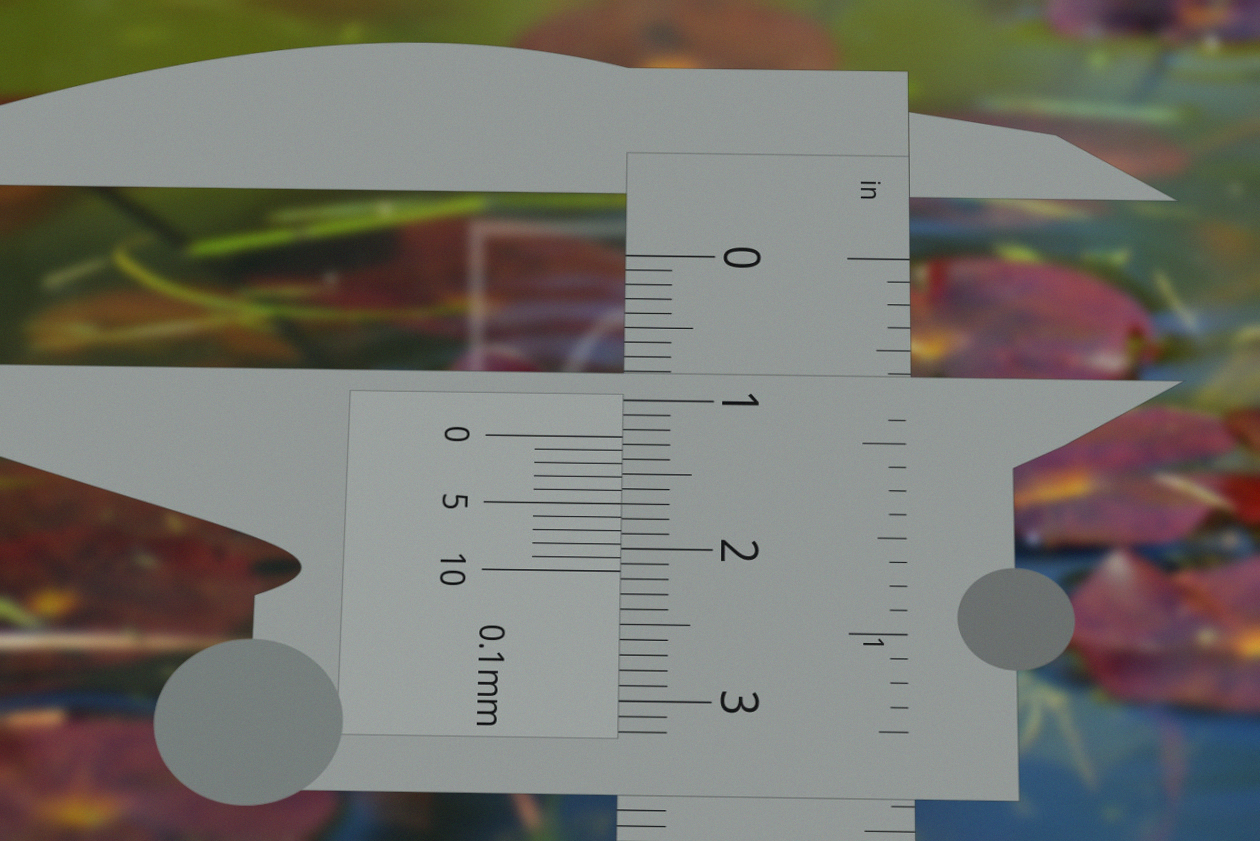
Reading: 12.5 mm
